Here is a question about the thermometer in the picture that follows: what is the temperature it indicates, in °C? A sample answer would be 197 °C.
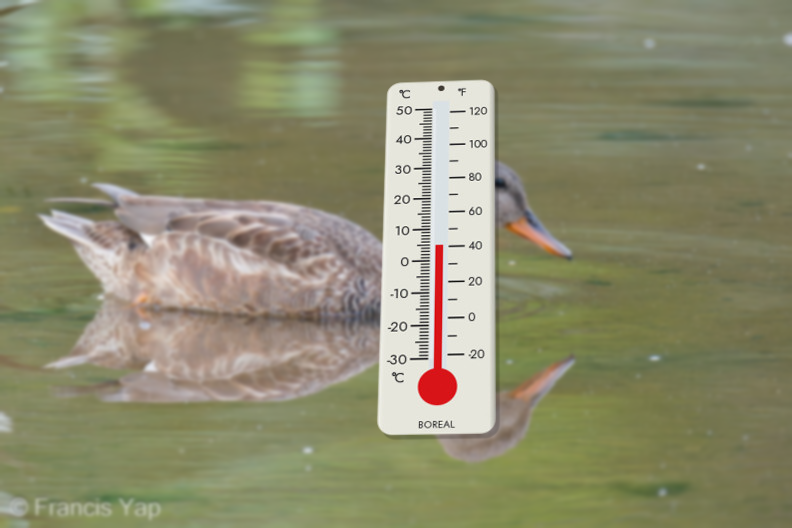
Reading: 5 °C
